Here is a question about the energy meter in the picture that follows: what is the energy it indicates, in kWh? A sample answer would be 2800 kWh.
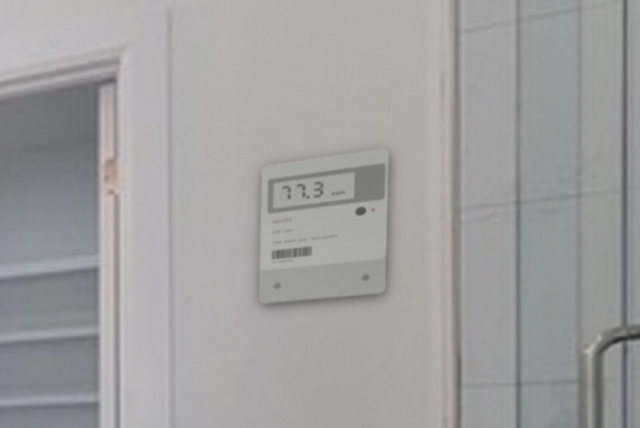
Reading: 77.3 kWh
